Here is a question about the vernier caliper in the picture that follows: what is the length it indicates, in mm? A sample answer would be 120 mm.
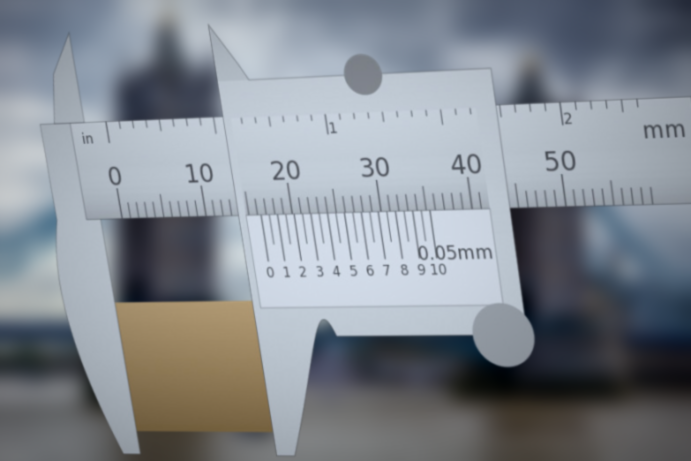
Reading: 16.4 mm
